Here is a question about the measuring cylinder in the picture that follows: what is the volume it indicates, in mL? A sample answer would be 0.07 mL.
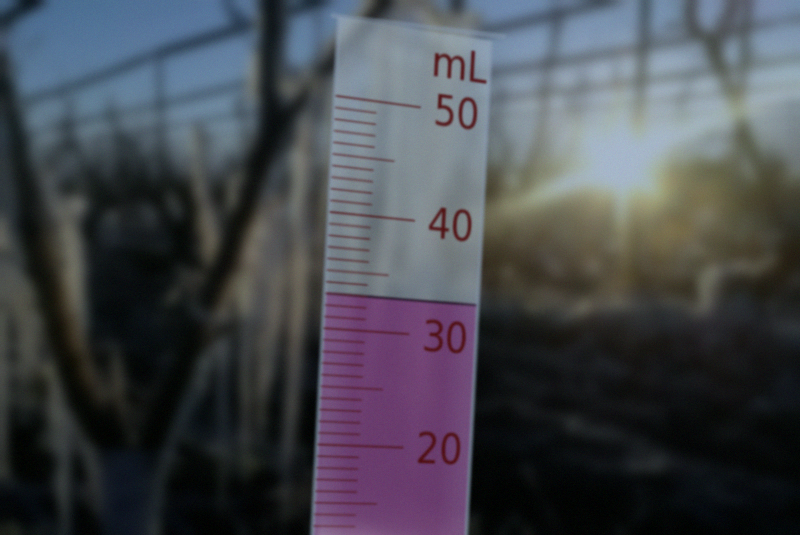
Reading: 33 mL
